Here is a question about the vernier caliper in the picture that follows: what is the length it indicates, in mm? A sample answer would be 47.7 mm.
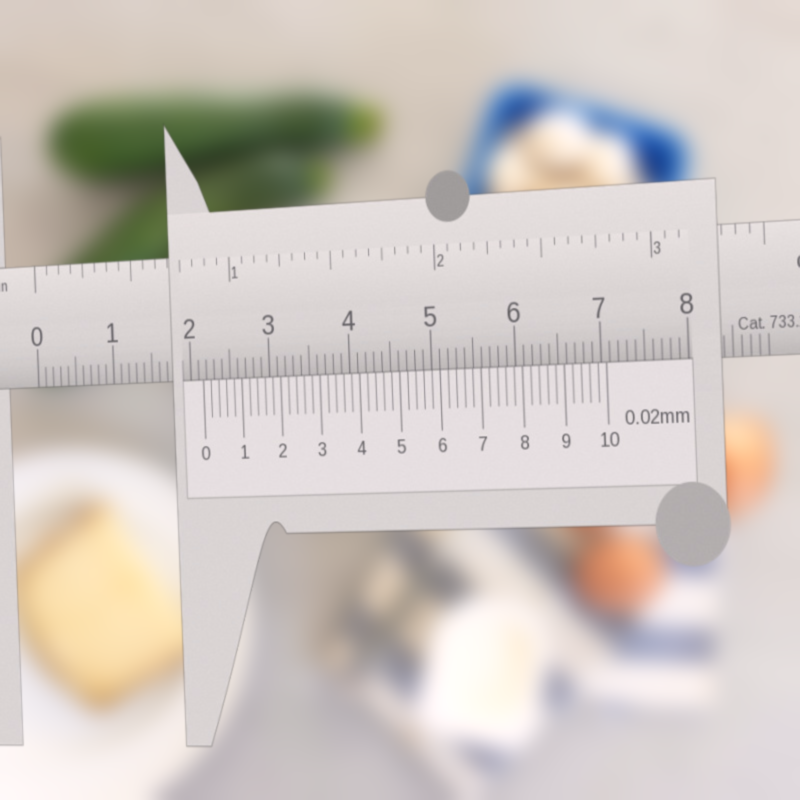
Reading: 21.6 mm
